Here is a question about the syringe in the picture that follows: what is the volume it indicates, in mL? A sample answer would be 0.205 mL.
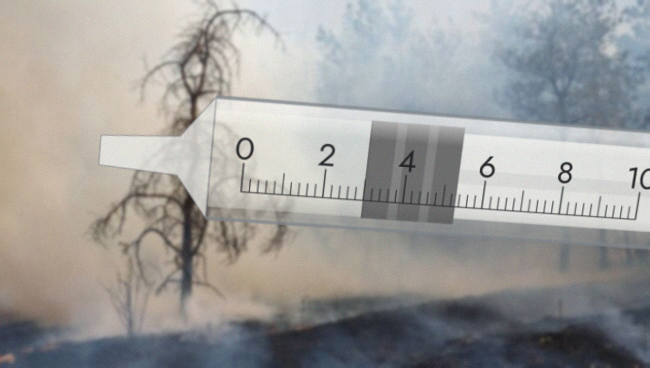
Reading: 3 mL
